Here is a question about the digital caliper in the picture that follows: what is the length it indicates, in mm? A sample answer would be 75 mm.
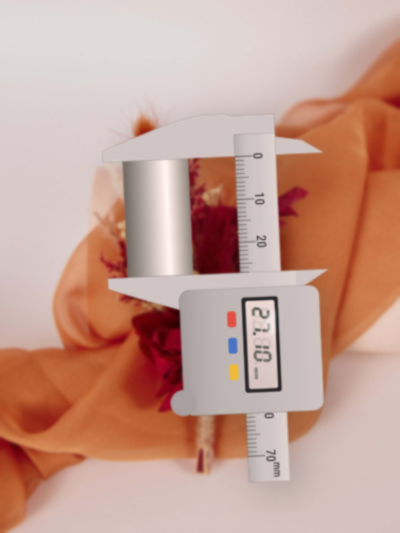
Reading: 27.10 mm
